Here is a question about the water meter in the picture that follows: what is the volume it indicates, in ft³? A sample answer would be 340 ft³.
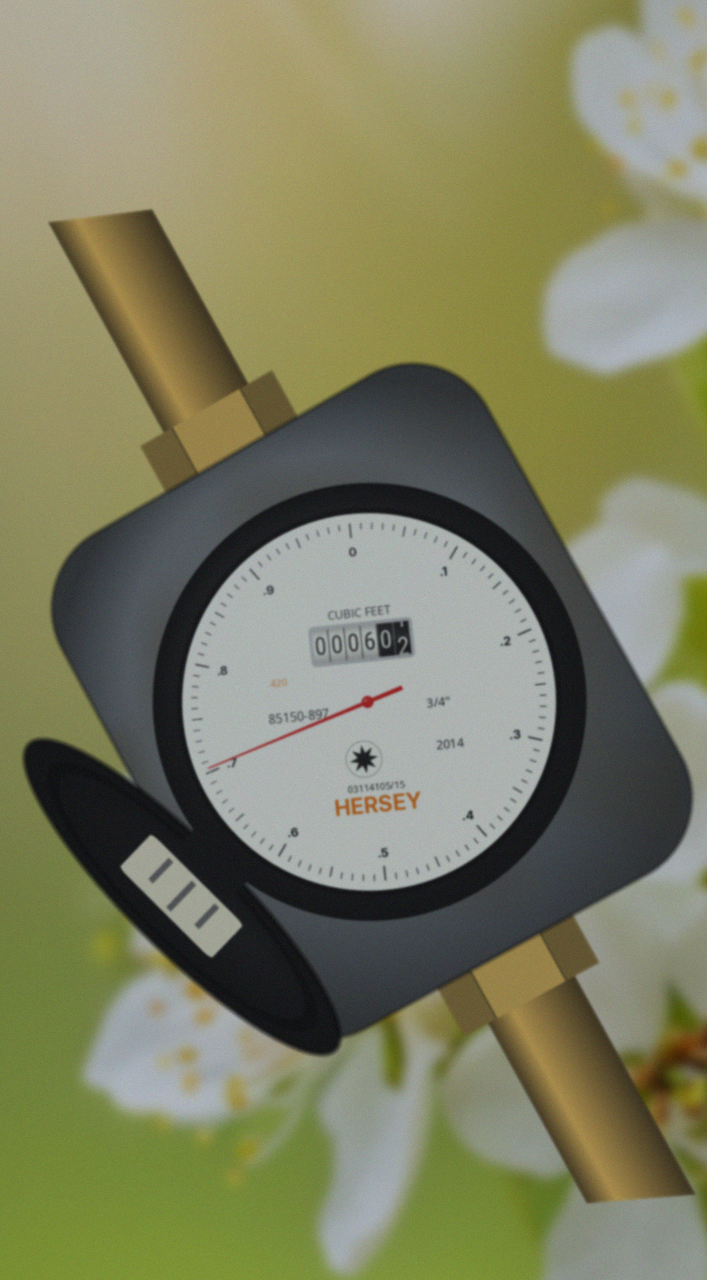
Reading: 601.70 ft³
